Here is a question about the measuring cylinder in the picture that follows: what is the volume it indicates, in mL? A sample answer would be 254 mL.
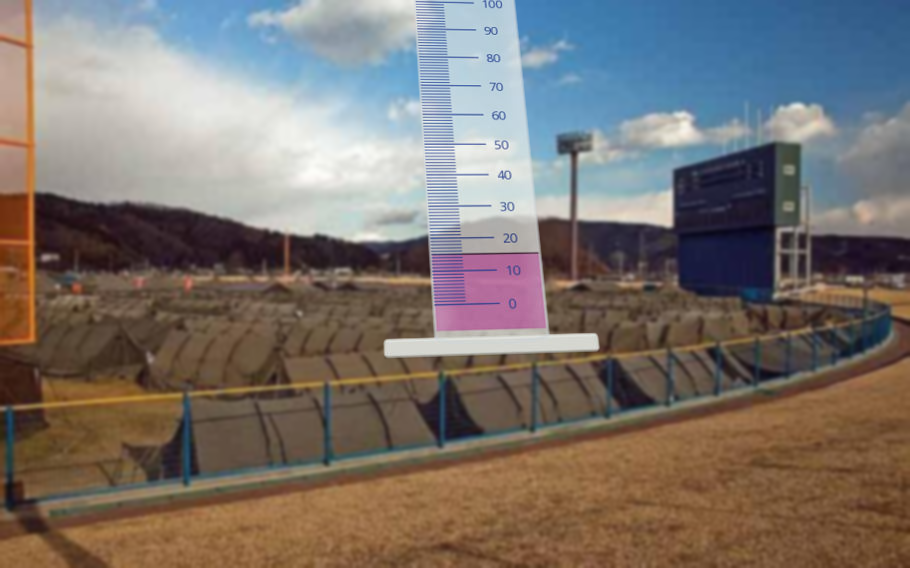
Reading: 15 mL
